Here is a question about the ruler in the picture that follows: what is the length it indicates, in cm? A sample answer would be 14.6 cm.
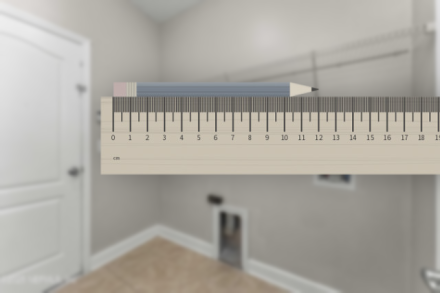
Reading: 12 cm
